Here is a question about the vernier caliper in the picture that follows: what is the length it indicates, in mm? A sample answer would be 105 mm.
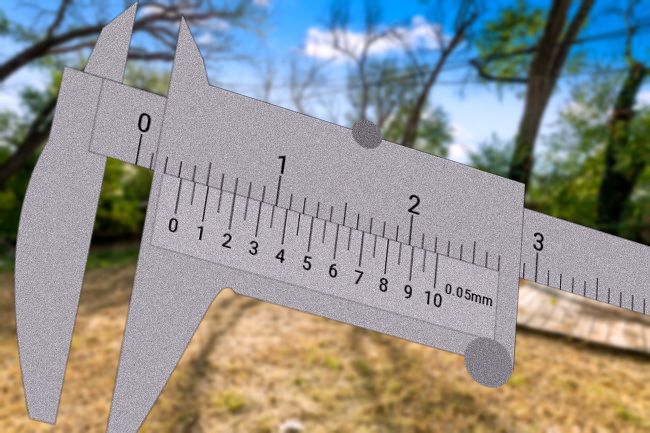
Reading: 3.2 mm
